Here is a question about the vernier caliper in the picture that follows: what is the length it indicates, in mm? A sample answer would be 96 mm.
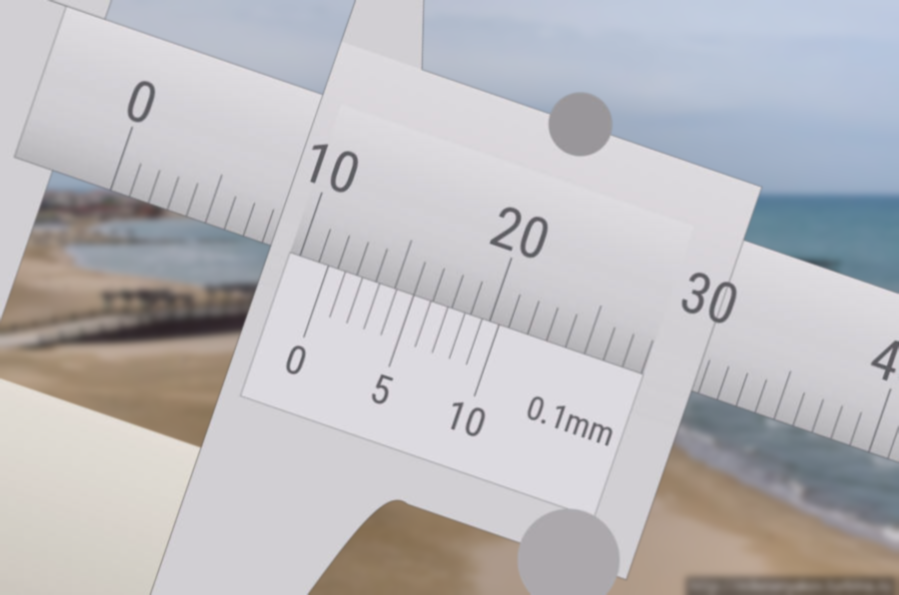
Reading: 11.5 mm
